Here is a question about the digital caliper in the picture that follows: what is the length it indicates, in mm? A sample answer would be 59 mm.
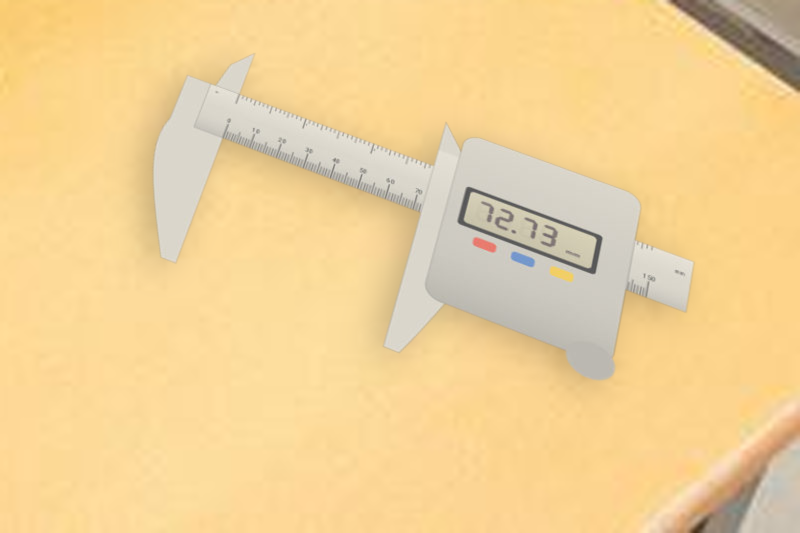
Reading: 72.73 mm
